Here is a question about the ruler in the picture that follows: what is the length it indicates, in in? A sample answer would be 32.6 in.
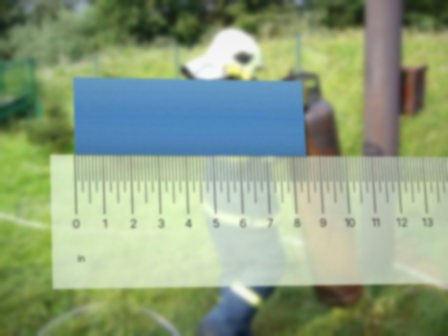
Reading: 8.5 in
